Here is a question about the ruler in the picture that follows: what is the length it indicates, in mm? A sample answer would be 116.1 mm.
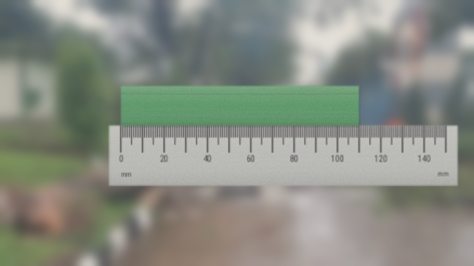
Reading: 110 mm
